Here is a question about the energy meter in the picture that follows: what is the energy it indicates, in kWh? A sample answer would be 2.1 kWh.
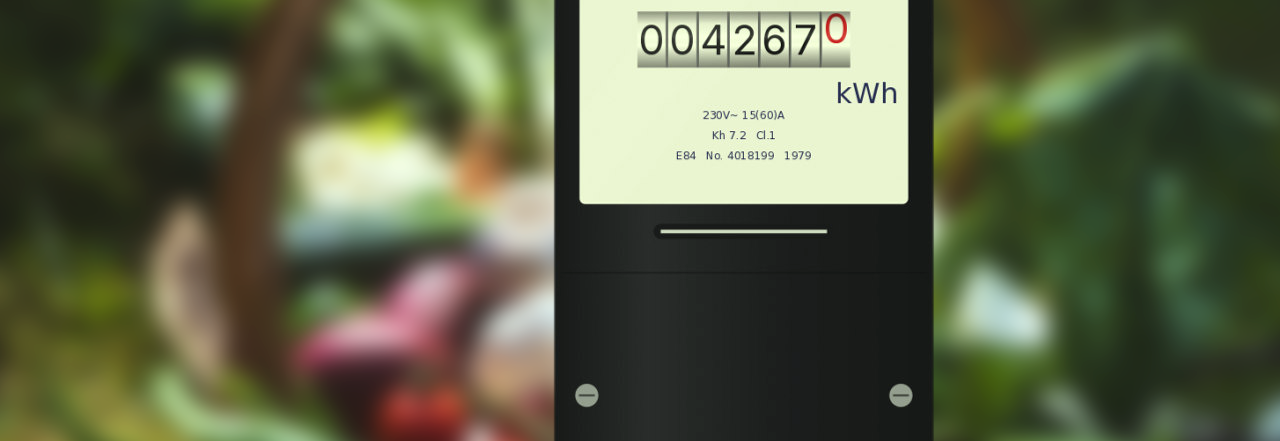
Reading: 4267.0 kWh
